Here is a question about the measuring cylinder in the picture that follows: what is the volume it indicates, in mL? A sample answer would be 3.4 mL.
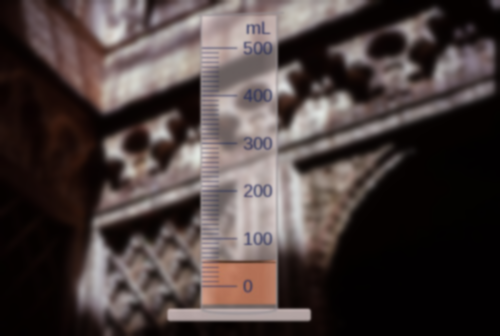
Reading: 50 mL
